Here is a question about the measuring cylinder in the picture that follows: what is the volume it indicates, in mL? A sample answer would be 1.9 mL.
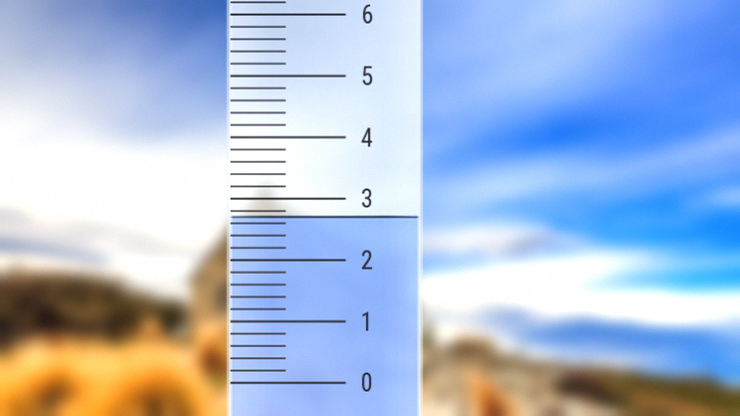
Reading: 2.7 mL
